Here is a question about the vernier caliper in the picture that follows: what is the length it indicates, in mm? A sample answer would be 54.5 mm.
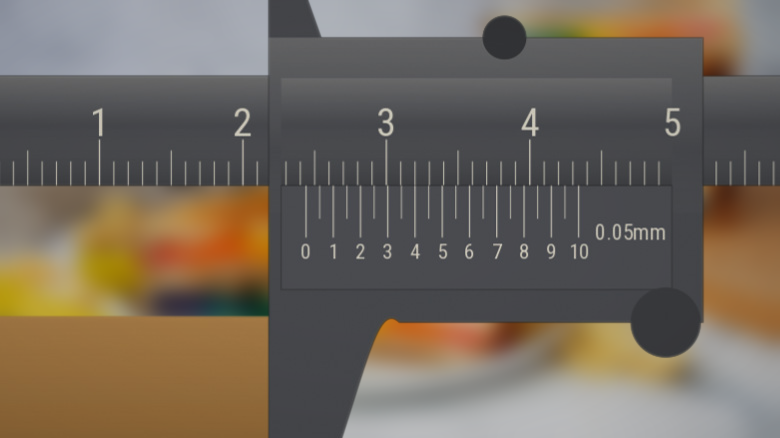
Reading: 24.4 mm
